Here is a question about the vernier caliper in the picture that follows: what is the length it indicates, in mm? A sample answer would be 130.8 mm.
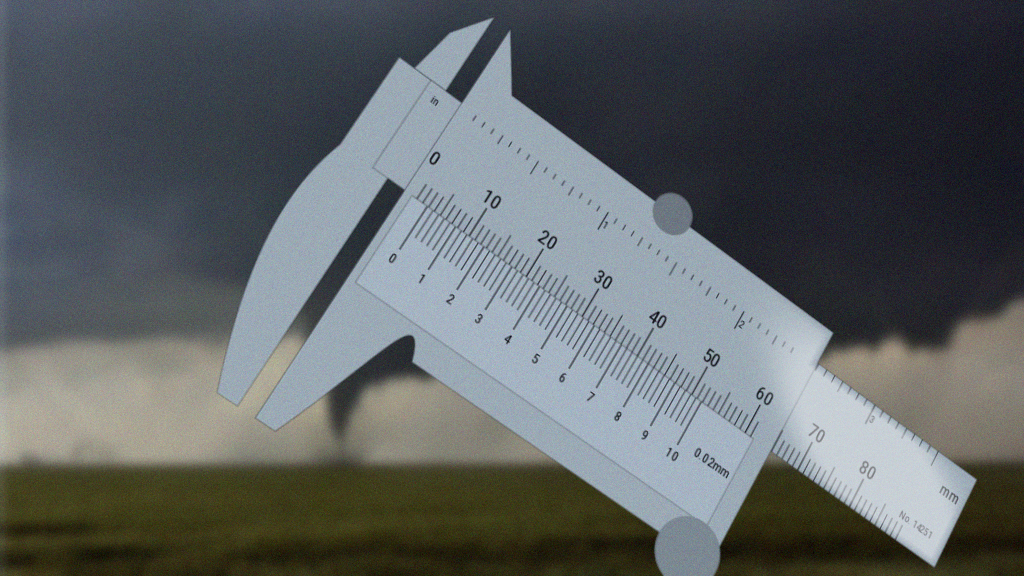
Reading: 2.8 mm
